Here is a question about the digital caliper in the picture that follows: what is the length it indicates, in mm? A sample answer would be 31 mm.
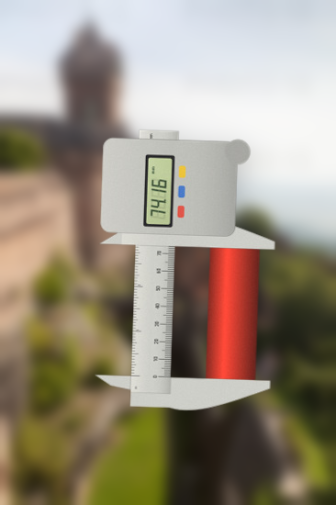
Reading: 74.16 mm
